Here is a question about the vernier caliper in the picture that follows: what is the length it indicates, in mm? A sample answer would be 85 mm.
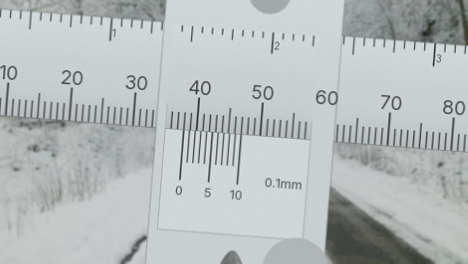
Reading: 38.0 mm
